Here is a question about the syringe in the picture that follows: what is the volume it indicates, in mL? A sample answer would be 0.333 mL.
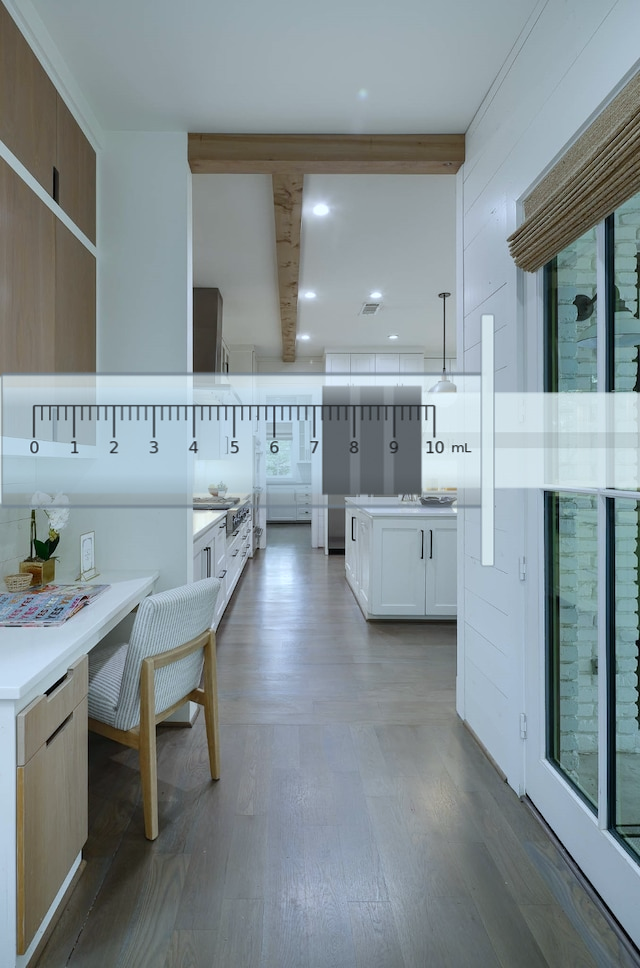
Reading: 7.2 mL
